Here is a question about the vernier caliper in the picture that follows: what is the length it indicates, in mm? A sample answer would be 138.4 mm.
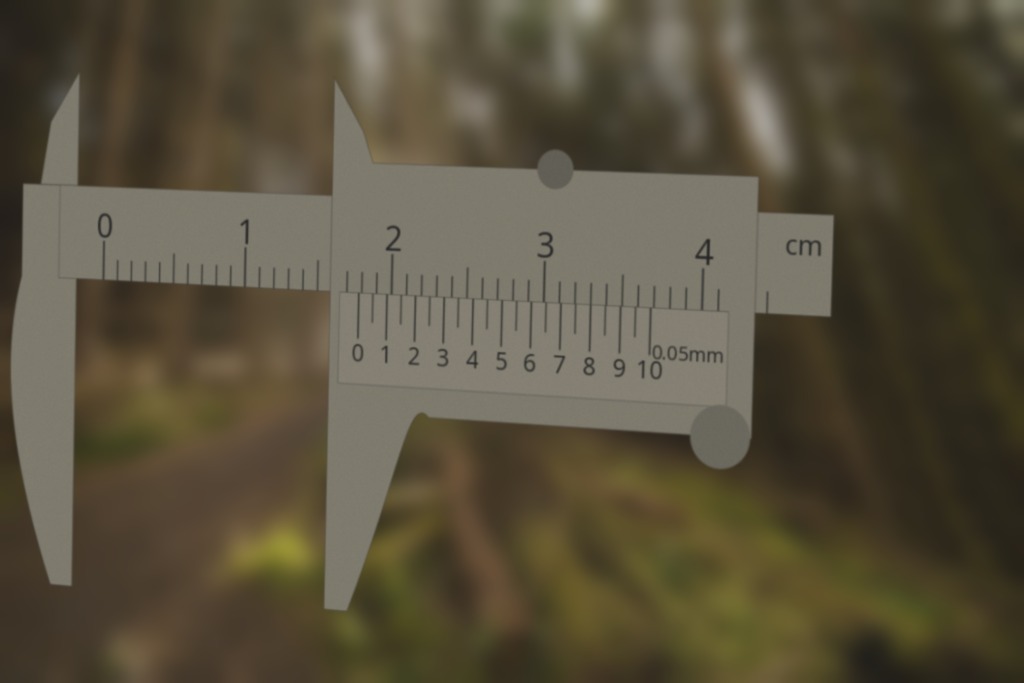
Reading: 17.8 mm
